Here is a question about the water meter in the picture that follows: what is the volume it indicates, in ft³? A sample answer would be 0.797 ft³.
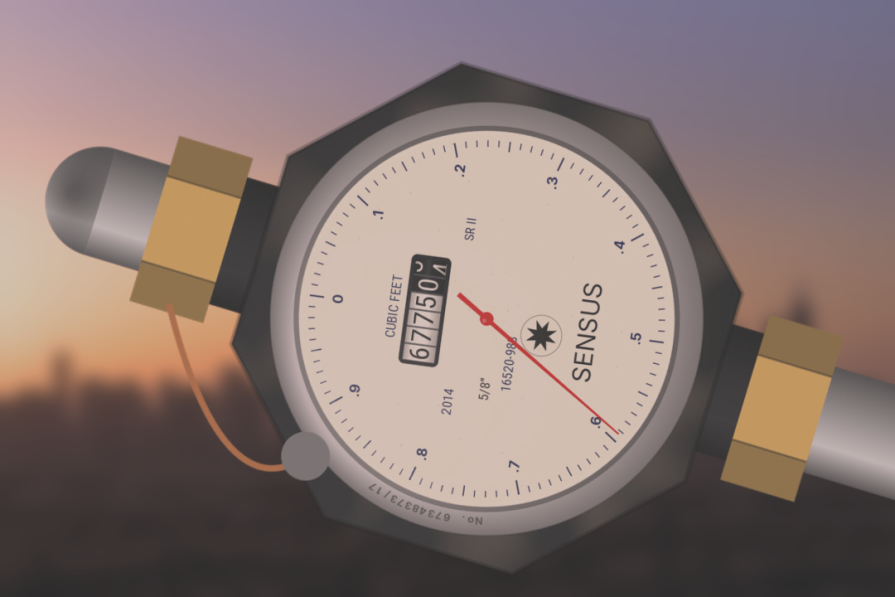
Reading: 677503.59 ft³
